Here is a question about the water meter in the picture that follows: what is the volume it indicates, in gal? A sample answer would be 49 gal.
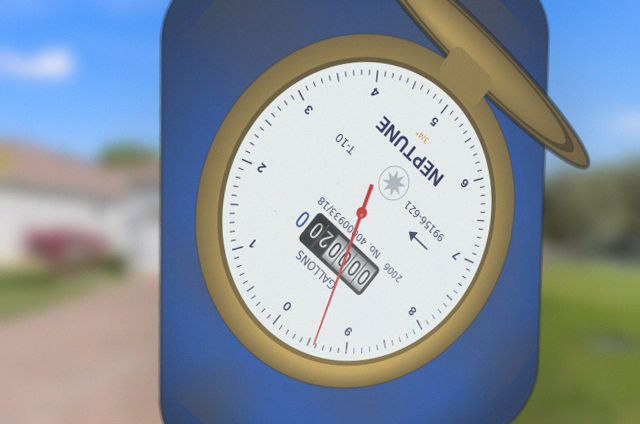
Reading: 199.4 gal
